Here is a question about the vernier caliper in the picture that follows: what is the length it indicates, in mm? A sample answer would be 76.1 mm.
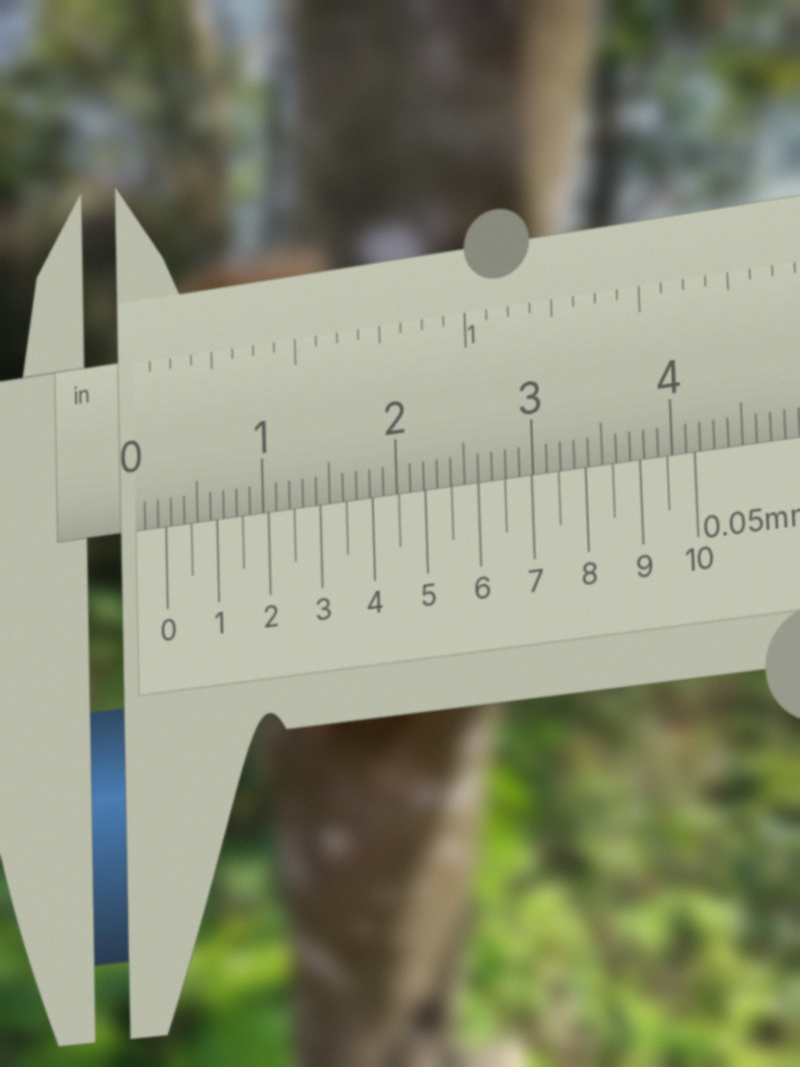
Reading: 2.6 mm
